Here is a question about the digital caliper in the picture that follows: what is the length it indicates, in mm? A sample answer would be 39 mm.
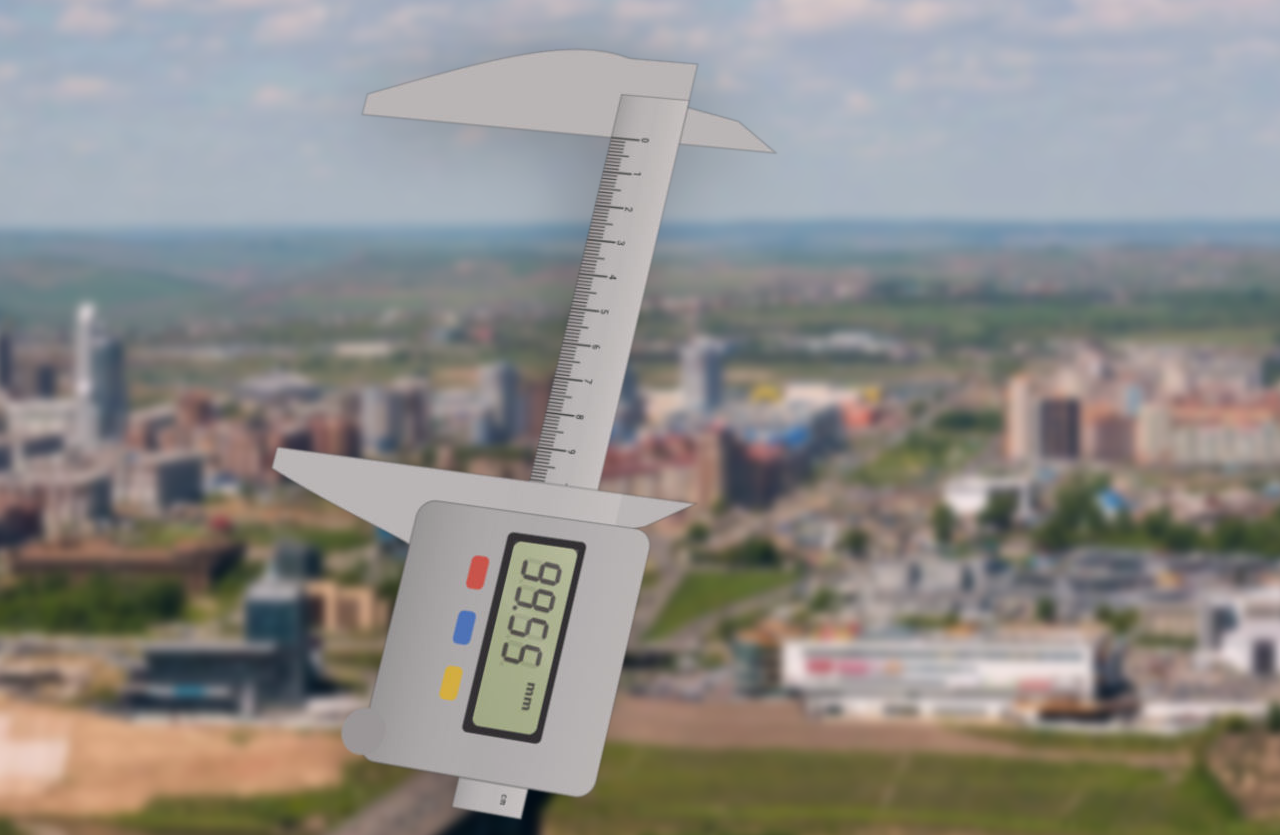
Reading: 99.55 mm
